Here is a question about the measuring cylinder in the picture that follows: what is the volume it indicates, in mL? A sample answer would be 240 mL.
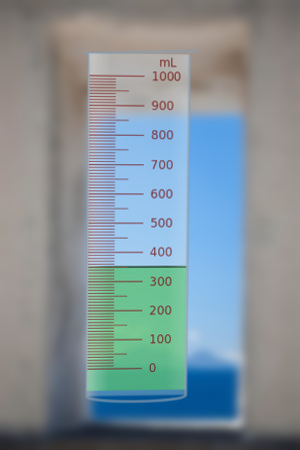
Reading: 350 mL
